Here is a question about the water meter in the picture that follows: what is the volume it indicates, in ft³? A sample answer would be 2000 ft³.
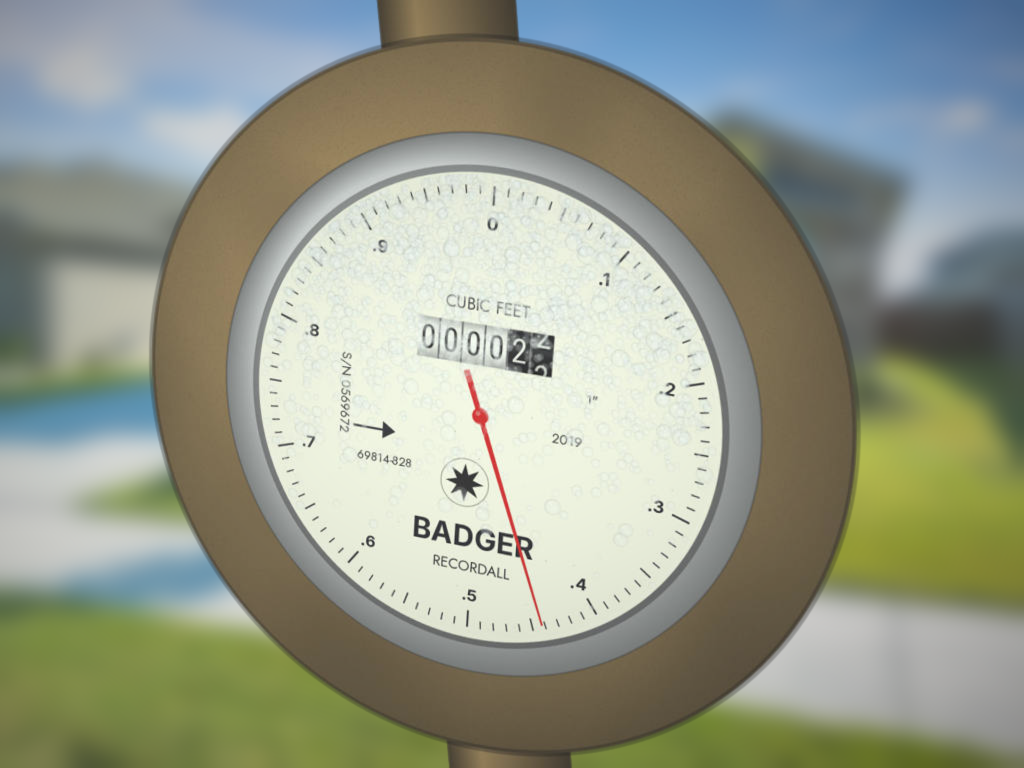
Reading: 22.44 ft³
